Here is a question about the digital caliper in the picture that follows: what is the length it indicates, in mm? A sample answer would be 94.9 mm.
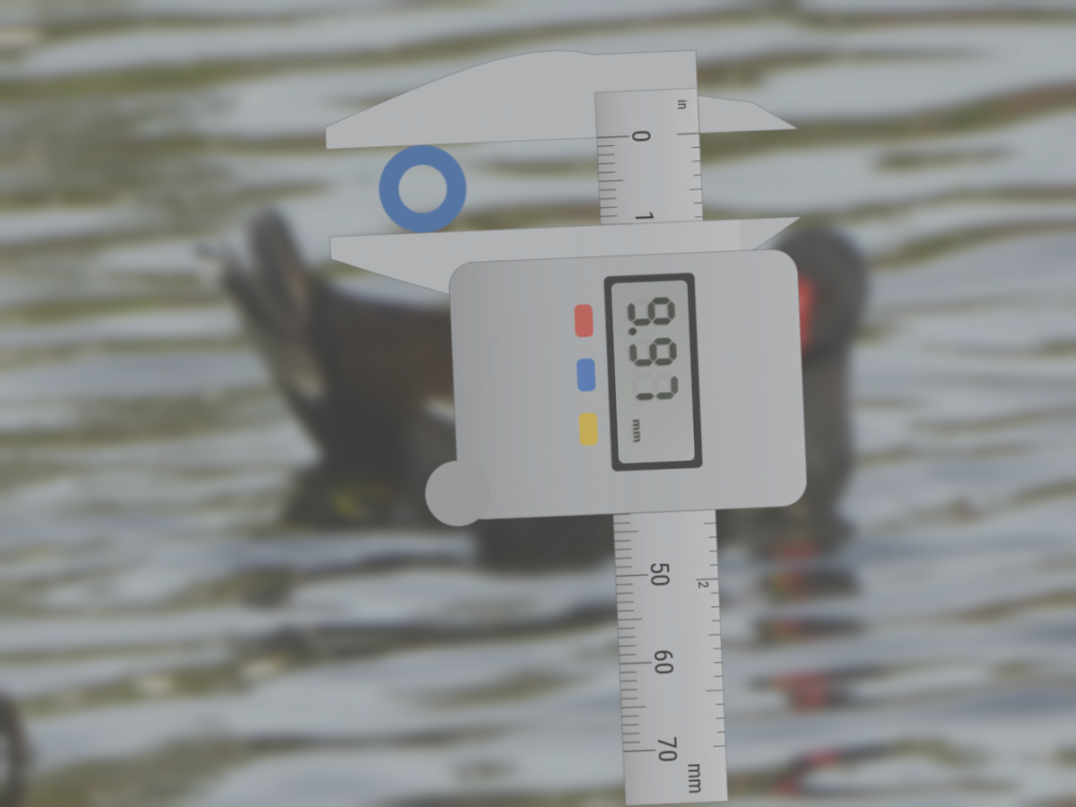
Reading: 9.97 mm
